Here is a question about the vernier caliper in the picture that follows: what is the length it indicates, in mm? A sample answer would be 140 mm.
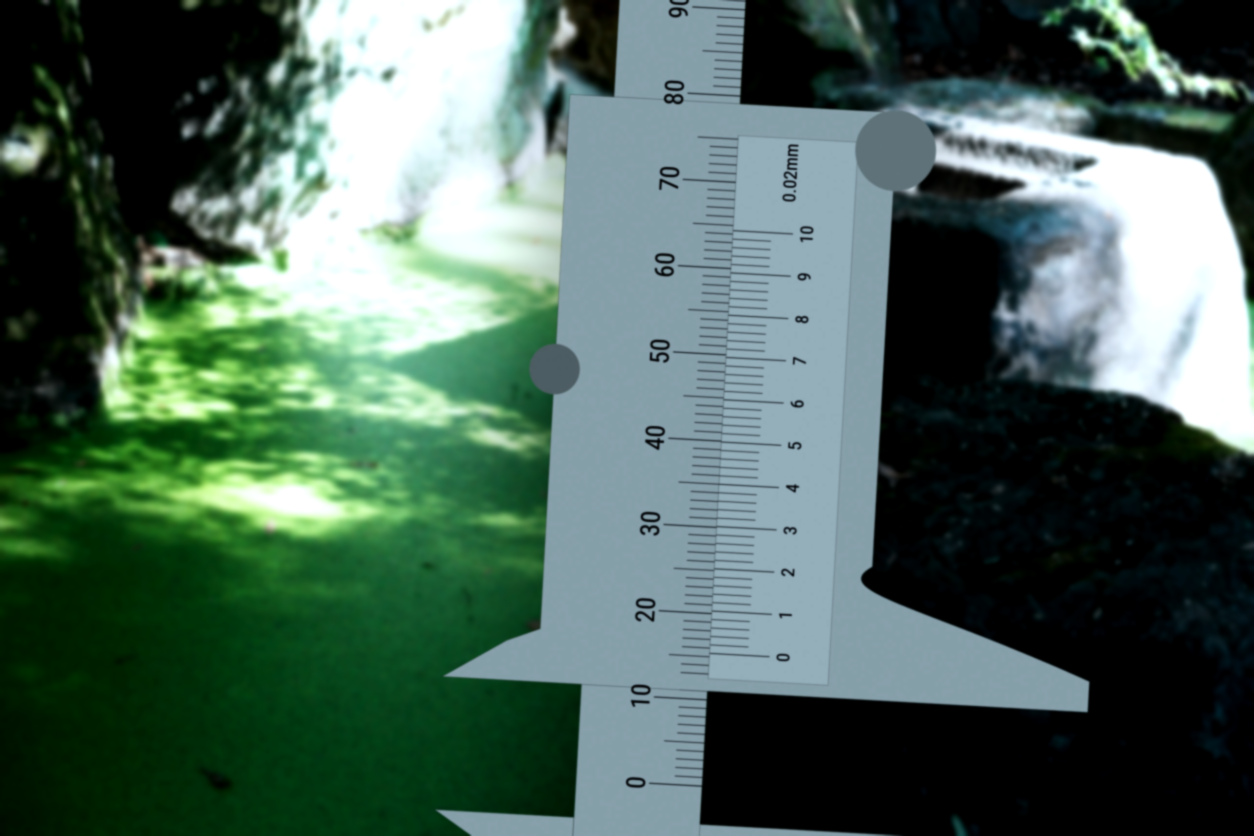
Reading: 15.4 mm
